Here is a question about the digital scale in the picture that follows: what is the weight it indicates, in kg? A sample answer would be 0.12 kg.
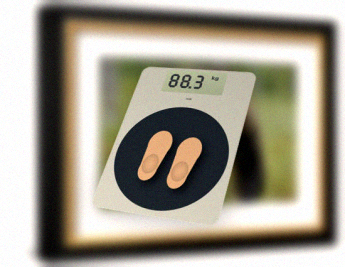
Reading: 88.3 kg
